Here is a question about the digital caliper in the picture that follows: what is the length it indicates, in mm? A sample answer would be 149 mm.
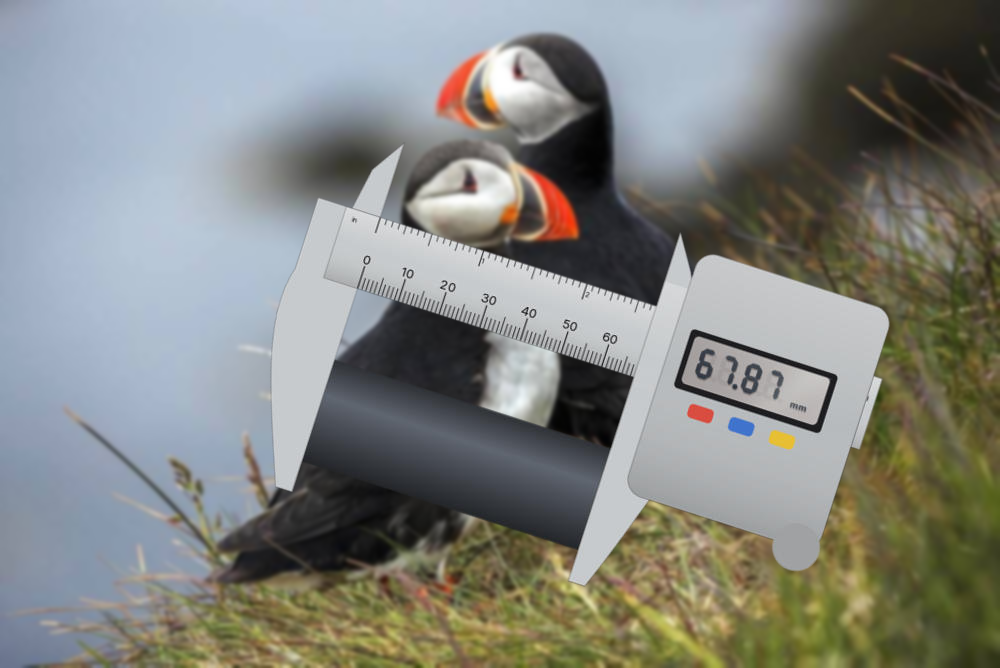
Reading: 67.87 mm
